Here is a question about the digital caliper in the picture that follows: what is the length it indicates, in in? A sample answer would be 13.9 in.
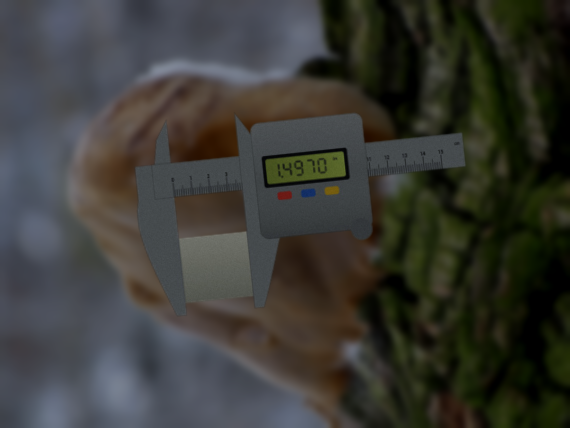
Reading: 1.4970 in
